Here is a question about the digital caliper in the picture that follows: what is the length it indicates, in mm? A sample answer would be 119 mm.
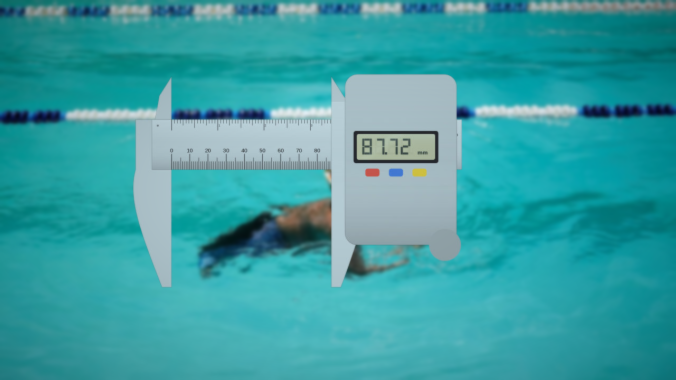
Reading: 87.72 mm
